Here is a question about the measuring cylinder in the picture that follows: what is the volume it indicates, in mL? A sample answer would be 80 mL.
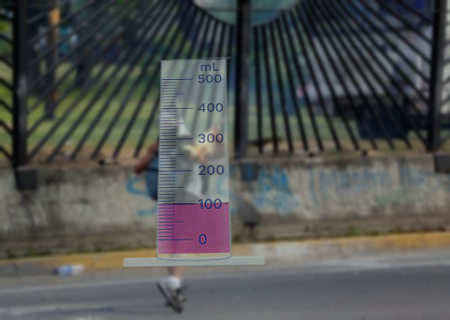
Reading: 100 mL
